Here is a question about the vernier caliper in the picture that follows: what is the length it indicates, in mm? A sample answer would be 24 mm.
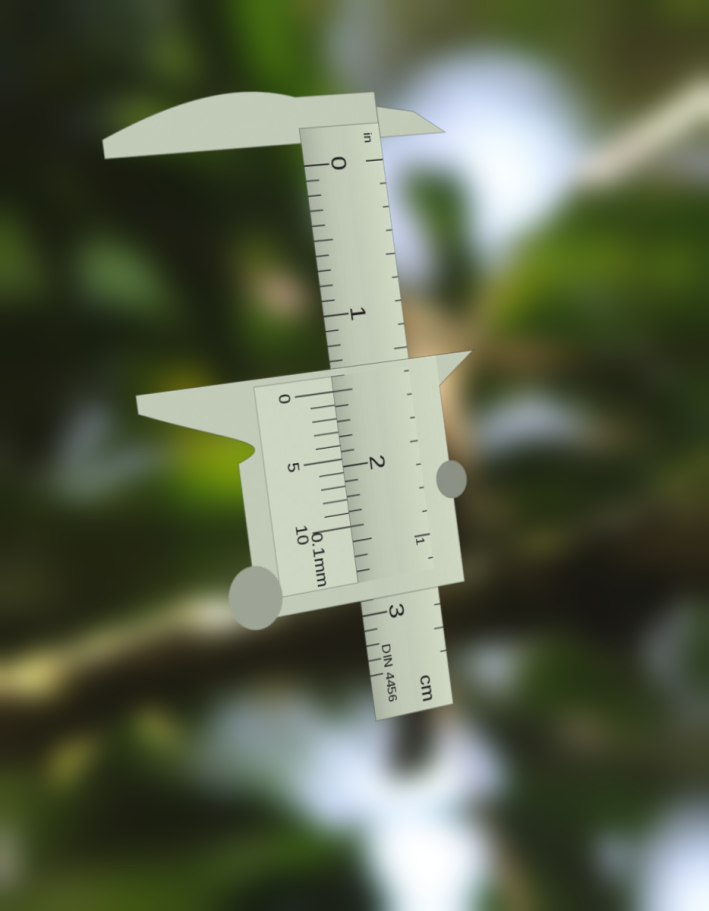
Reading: 15.0 mm
